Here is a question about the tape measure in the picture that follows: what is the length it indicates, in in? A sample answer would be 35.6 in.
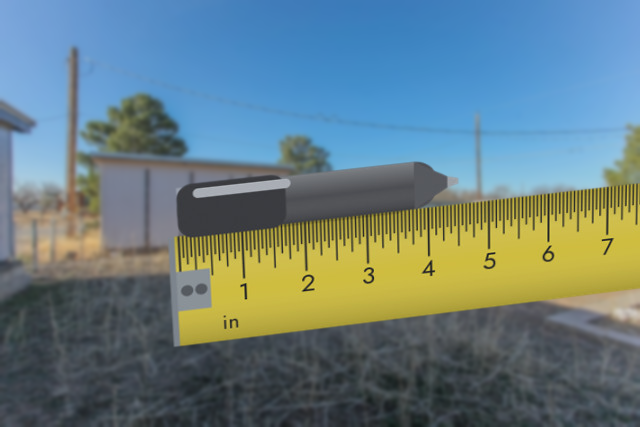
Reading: 4.5 in
